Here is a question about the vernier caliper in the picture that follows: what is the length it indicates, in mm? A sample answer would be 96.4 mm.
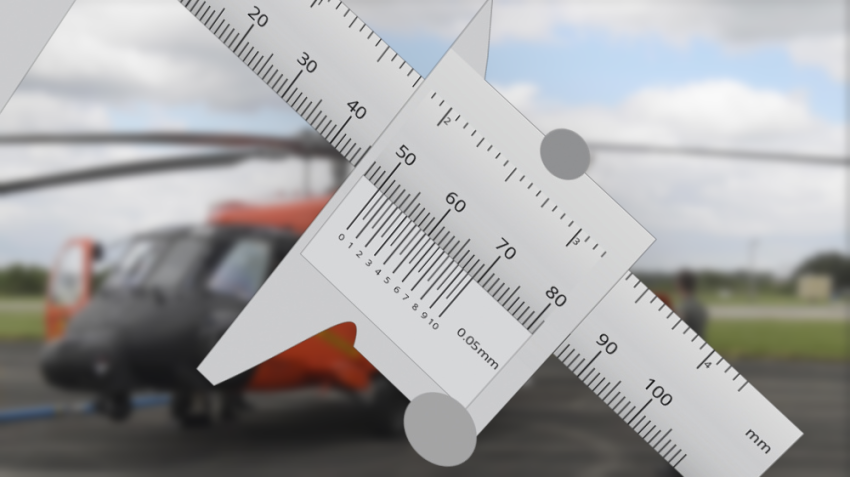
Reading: 50.0 mm
